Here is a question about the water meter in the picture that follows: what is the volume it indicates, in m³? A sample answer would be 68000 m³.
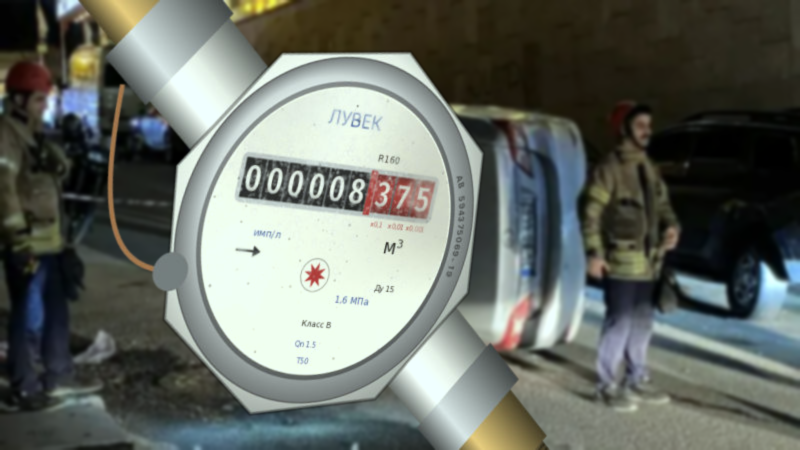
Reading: 8.375 m³
